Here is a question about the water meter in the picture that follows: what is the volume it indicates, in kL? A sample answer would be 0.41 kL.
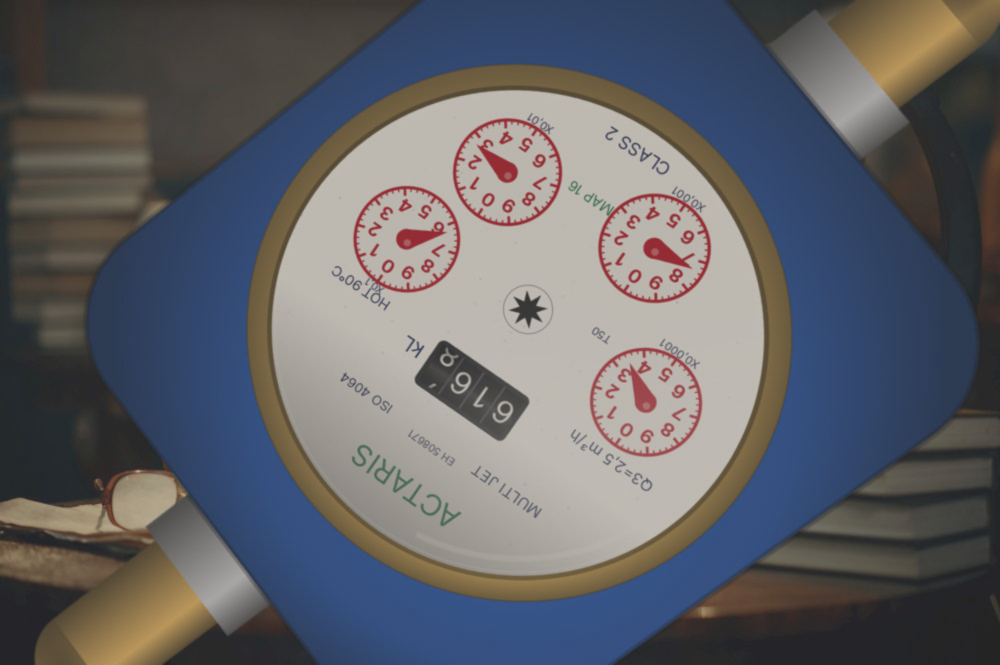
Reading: 6167.6273 kL
